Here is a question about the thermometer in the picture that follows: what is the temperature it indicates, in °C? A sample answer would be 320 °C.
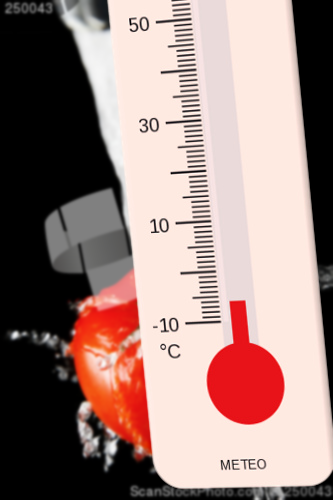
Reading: -6 °C
